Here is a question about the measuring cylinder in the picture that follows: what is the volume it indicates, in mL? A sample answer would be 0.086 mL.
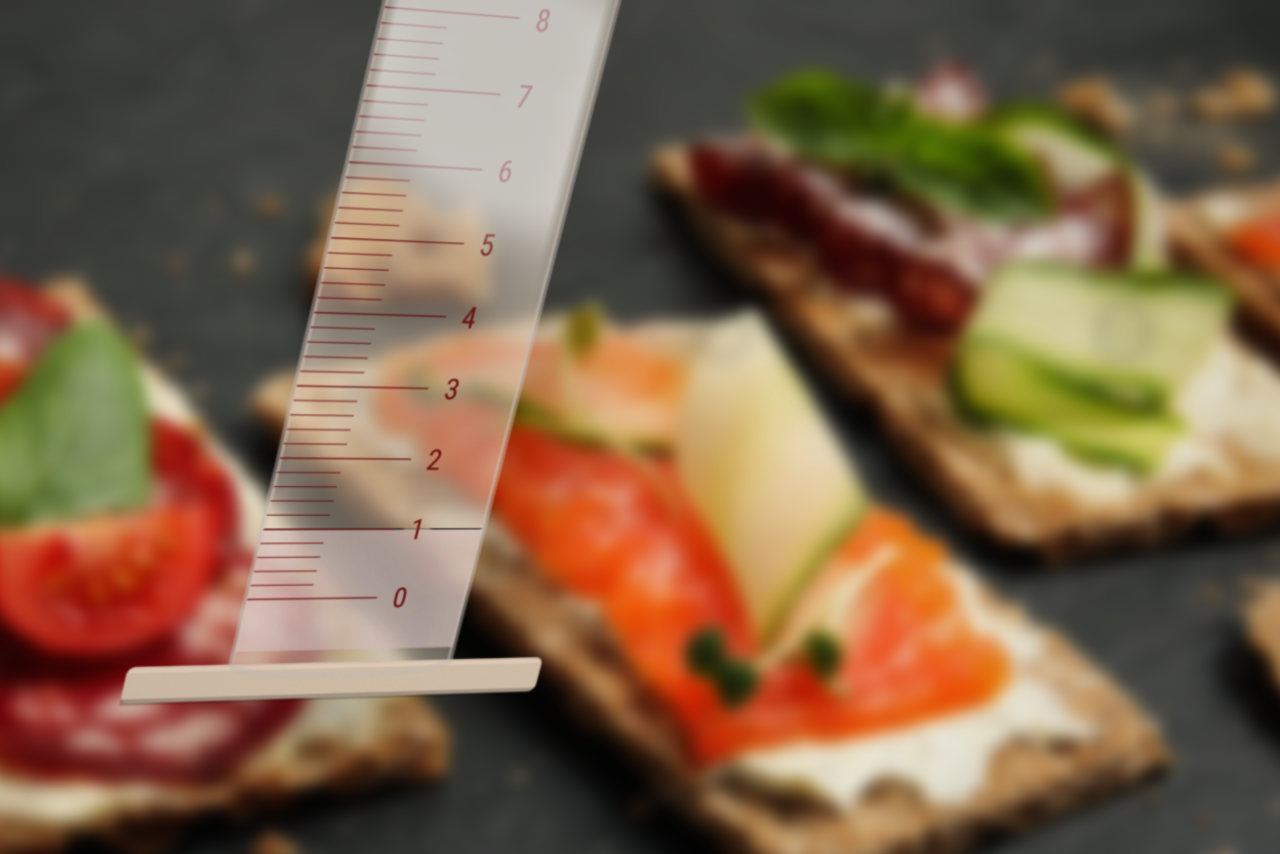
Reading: 1 mL
